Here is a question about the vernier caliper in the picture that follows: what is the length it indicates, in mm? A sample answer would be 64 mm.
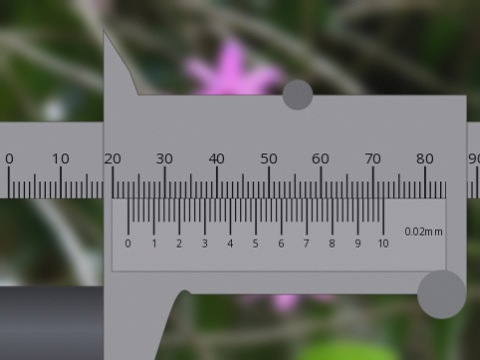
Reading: 23.0 mm
